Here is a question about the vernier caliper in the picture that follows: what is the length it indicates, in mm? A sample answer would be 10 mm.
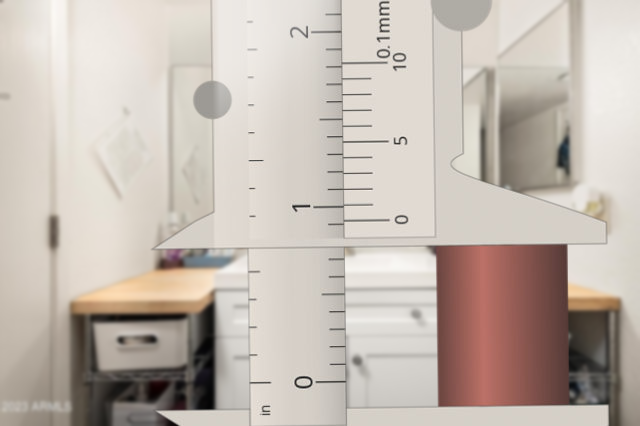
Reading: 9.2 mm
